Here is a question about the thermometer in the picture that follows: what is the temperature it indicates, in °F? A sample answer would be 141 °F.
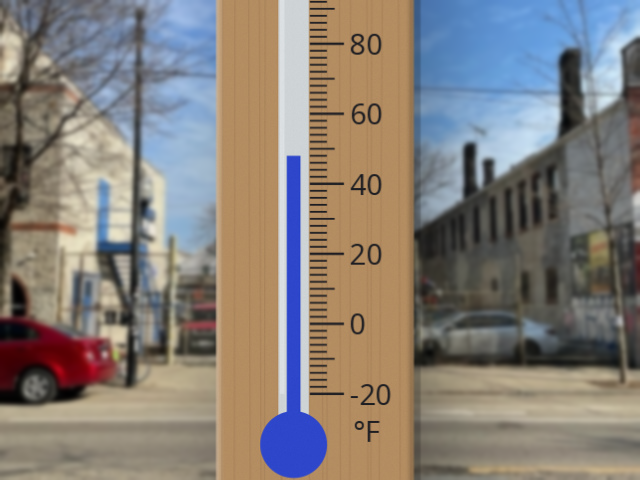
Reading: 48 °F
